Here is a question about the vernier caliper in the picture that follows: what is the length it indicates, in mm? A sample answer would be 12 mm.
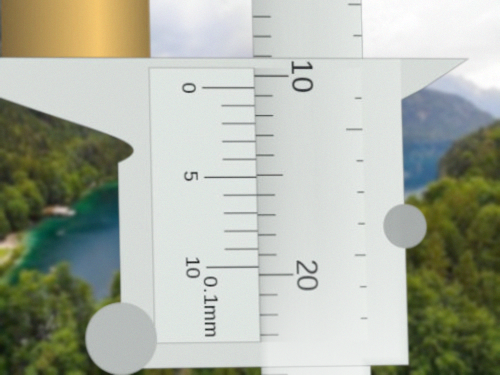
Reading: 10.6 mm
